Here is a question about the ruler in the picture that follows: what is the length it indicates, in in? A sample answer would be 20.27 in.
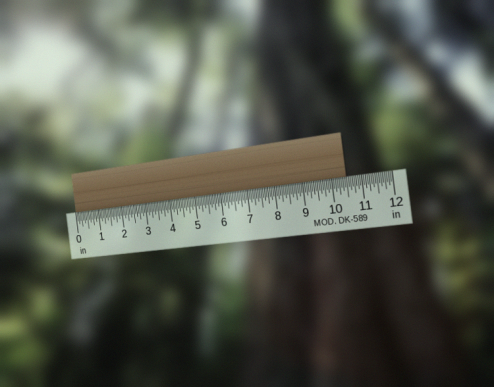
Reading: 10.5 in
